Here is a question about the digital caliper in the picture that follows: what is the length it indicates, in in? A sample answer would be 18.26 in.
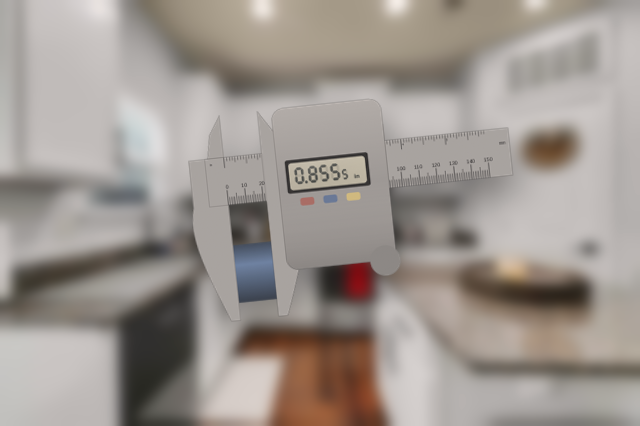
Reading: 0.8555 in
